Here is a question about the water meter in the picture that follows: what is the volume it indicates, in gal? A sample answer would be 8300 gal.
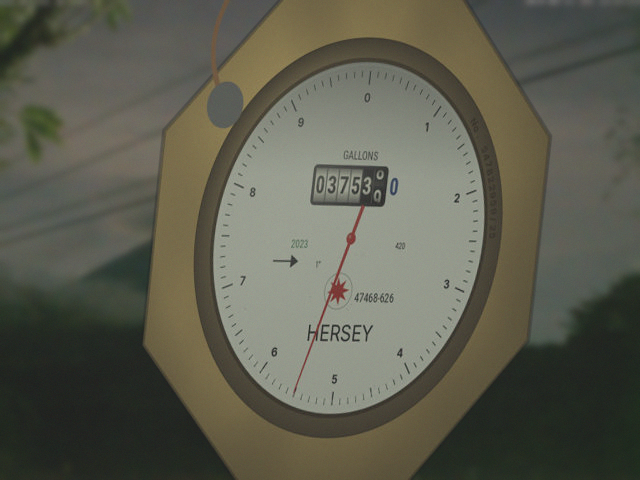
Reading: 375385.5 gal
